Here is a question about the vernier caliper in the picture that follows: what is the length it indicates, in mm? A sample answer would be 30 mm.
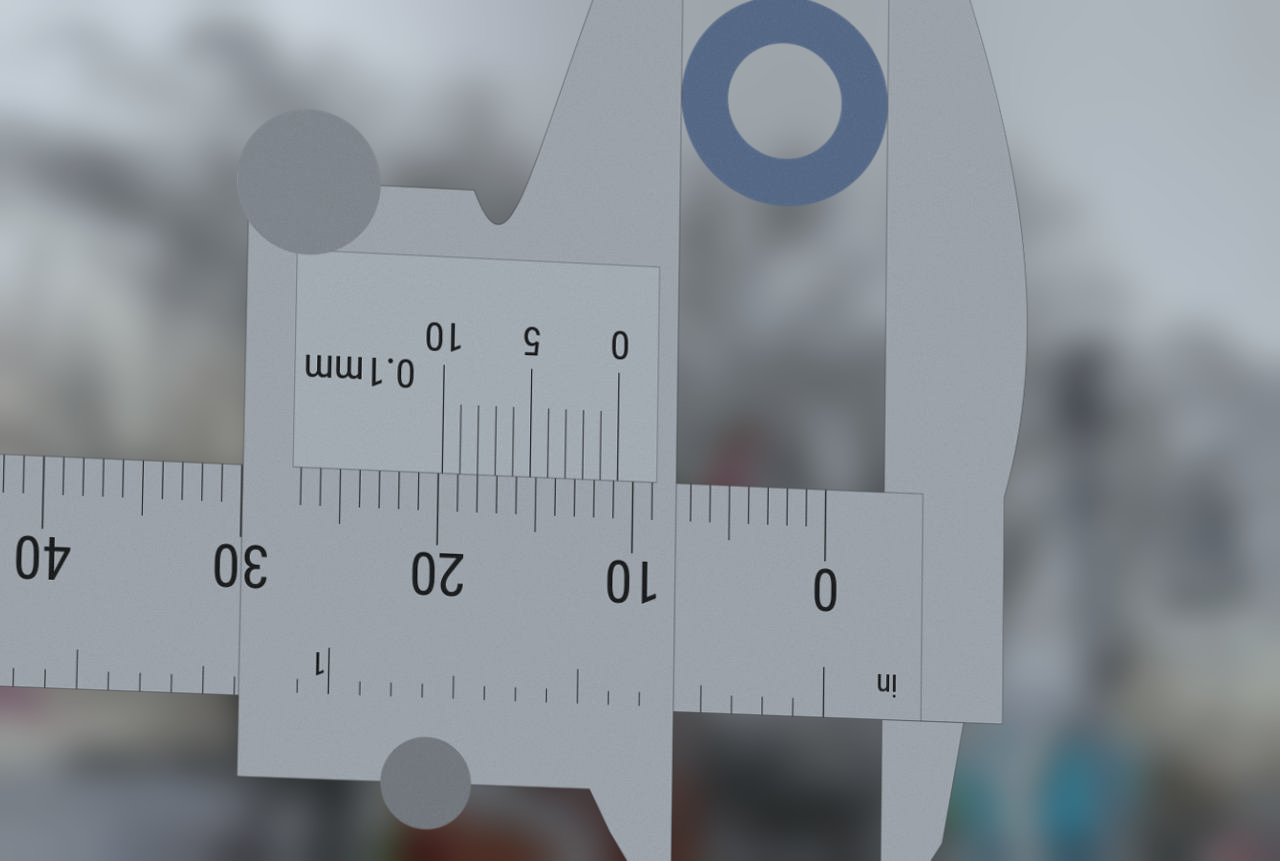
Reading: 10.8 mm
